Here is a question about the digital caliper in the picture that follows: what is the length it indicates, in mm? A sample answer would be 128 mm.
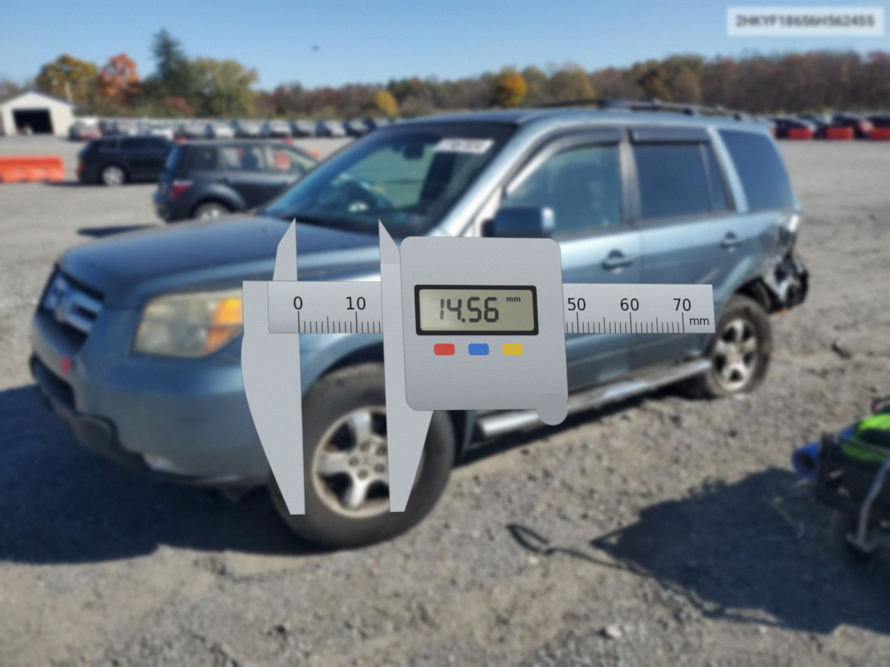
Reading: 14.56 mm
